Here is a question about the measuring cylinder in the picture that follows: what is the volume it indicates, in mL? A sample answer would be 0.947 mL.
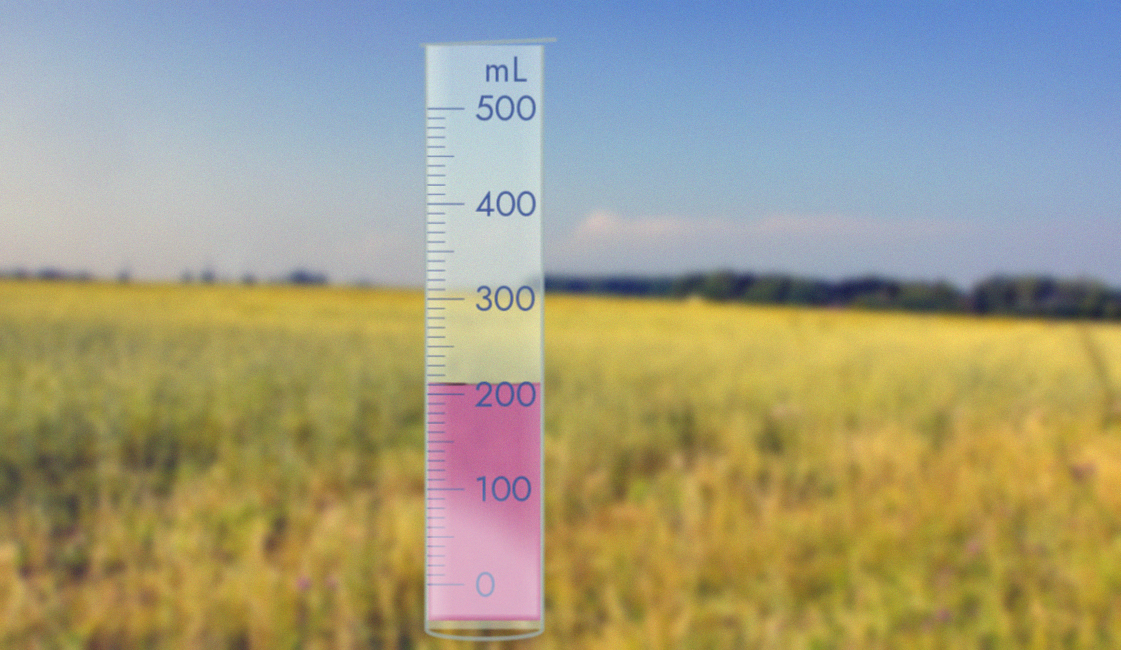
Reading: 210 mL
